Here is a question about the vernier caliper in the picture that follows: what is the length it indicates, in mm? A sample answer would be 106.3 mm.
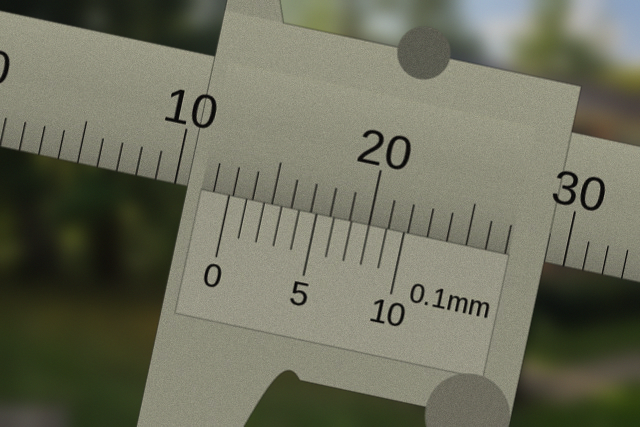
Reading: 12.8 mm
